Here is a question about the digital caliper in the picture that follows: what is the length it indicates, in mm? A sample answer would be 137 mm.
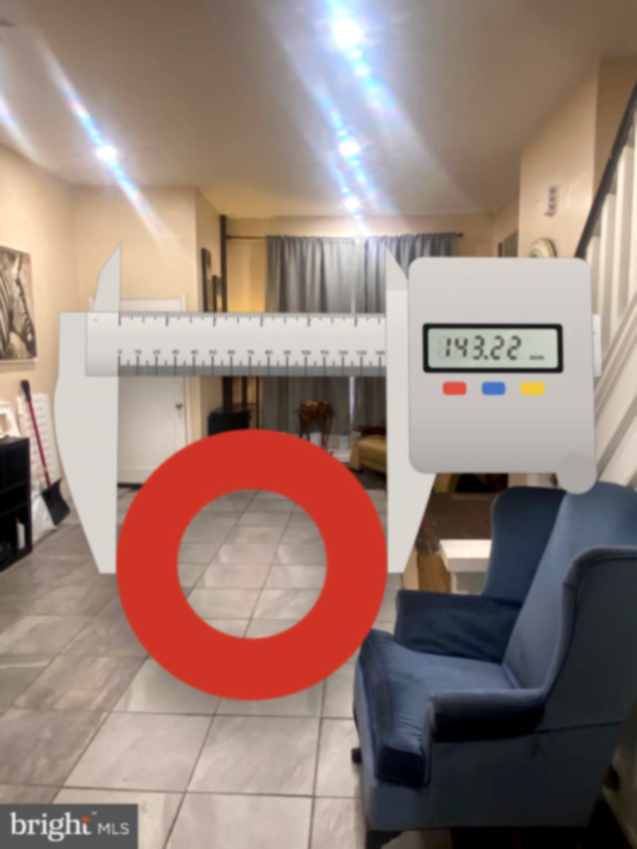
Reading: 143.22 mm
